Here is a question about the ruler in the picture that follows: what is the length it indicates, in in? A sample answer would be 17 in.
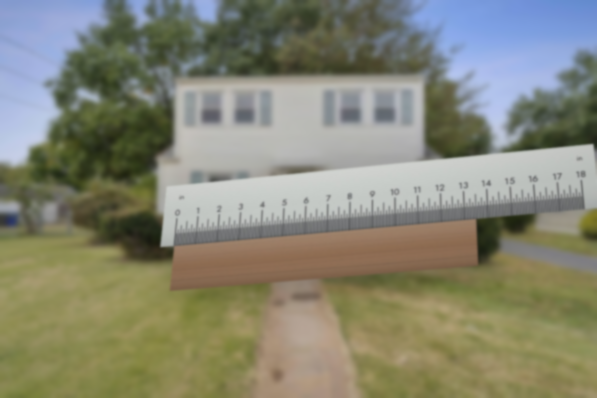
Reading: 13.5 in
